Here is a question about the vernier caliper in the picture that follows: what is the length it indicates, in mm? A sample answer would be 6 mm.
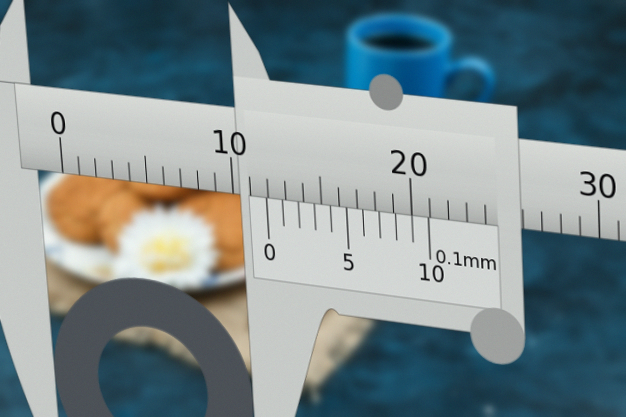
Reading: 11.9 mm
